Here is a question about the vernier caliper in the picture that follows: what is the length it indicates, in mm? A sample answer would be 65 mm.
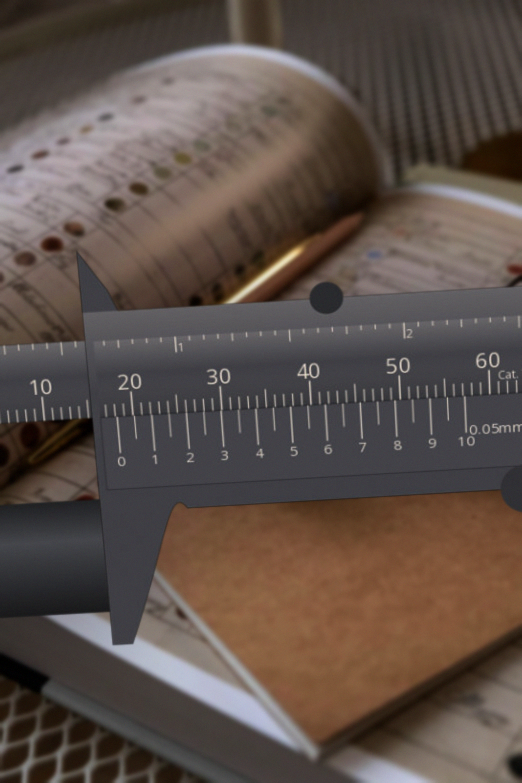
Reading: 18.2 mm
